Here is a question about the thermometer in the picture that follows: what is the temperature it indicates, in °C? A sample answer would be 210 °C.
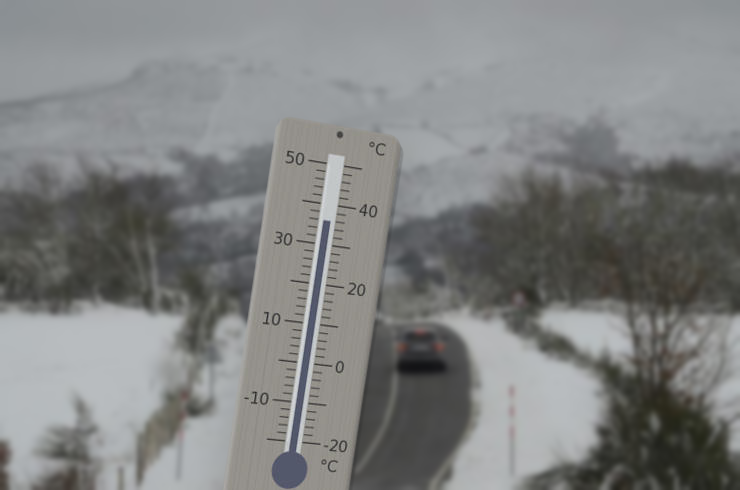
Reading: 36 °C
